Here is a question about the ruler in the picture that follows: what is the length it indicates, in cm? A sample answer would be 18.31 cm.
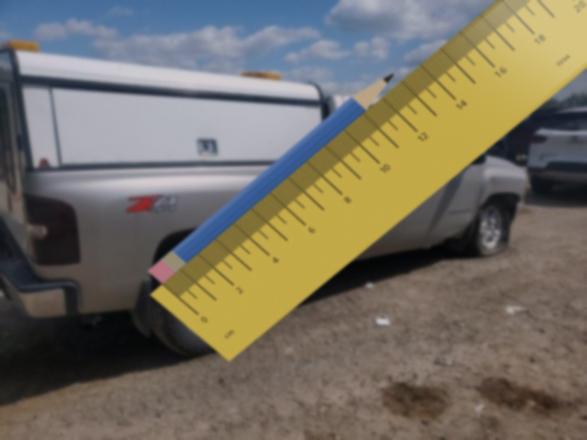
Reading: 13 cm
